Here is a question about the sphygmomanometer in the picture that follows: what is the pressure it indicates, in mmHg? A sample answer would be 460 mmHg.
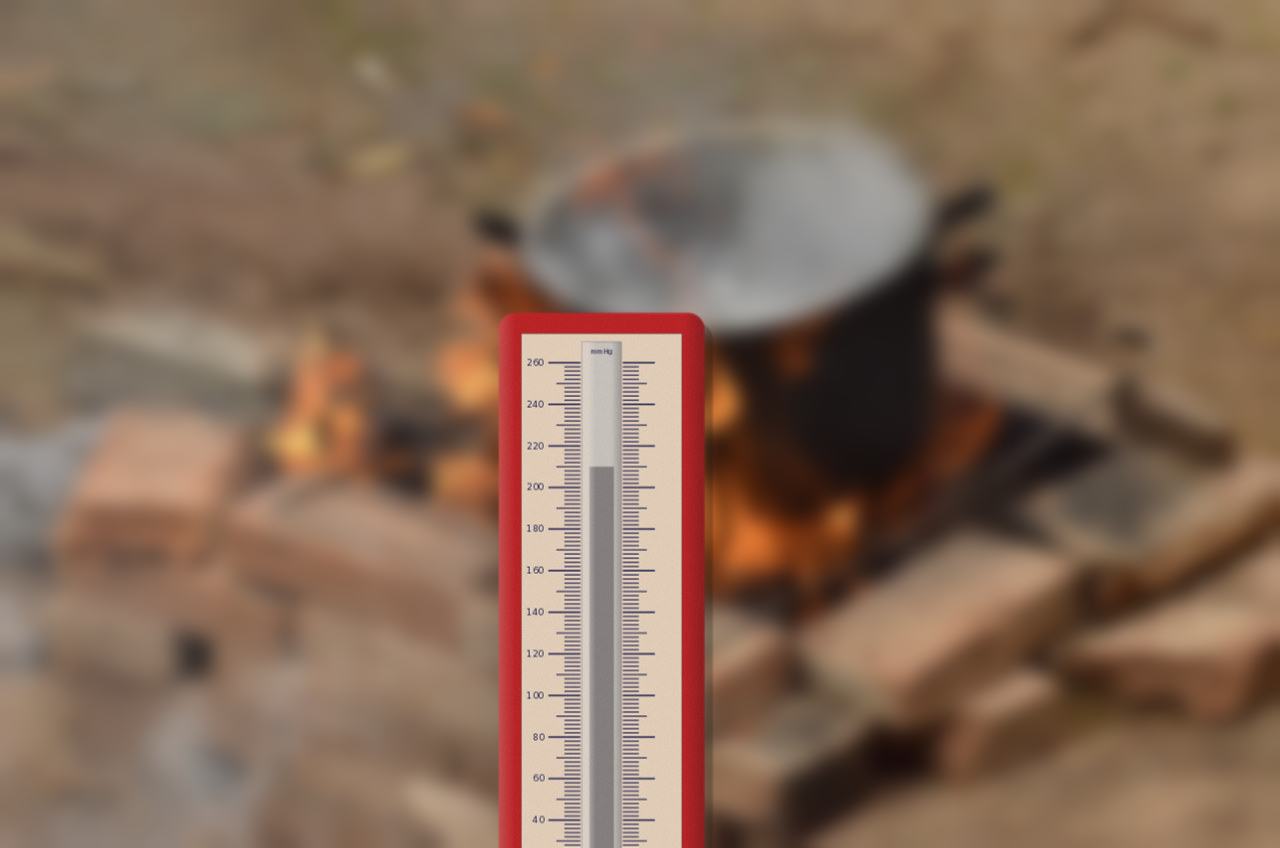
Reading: 210 mmHg
